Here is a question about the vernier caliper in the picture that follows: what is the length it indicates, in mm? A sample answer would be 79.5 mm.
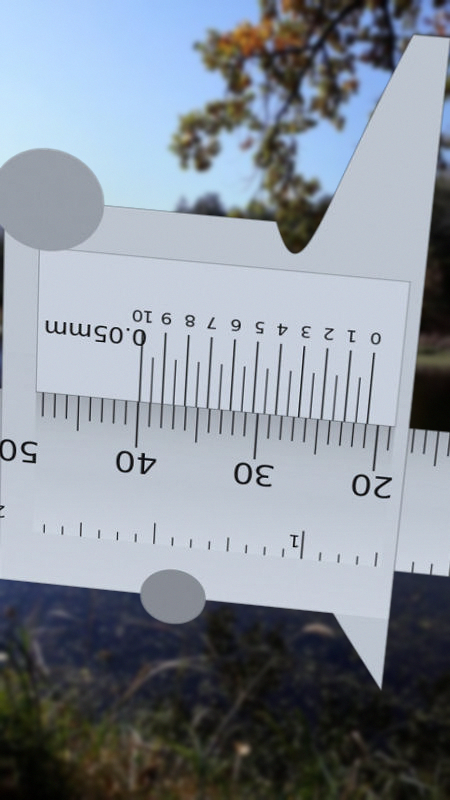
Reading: 20.9 mm
